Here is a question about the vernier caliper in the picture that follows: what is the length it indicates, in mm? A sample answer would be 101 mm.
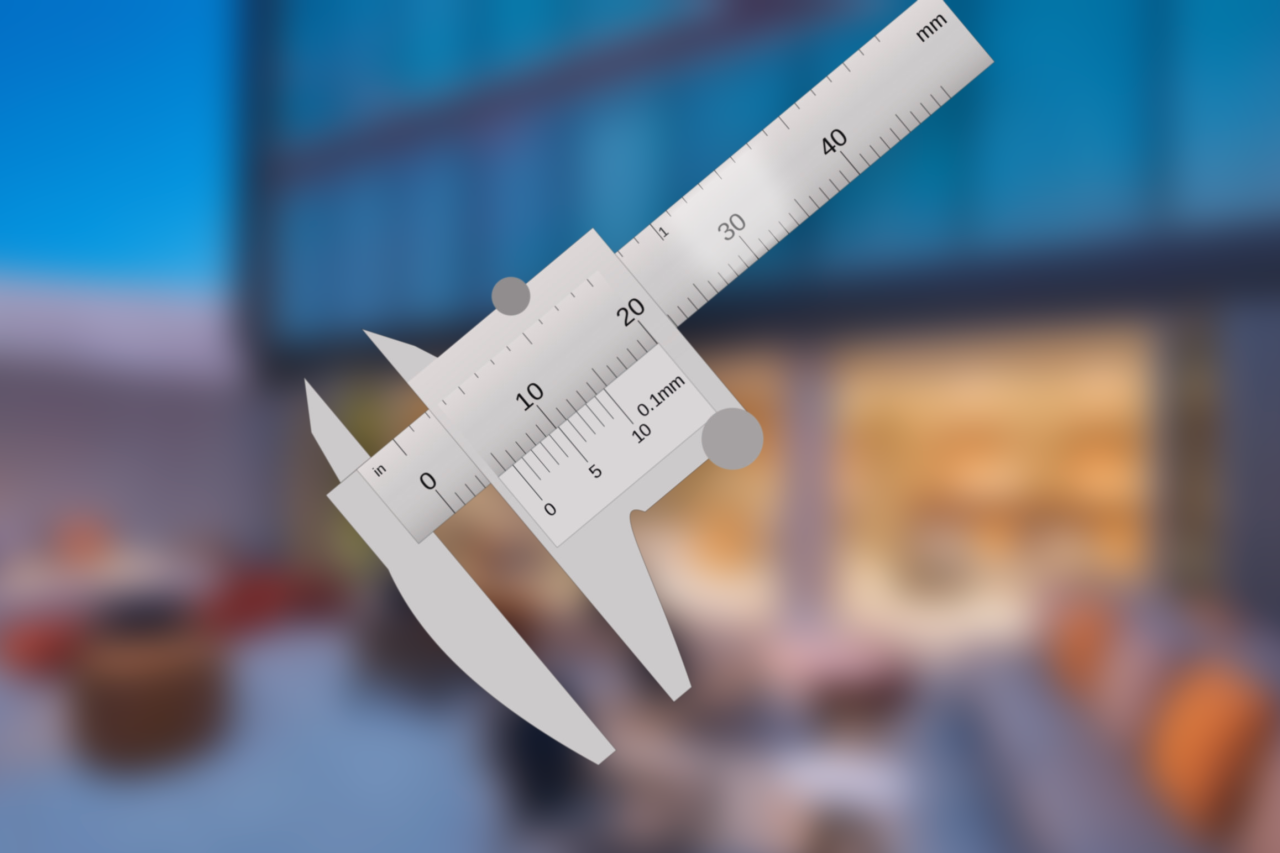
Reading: 5.7 mm
